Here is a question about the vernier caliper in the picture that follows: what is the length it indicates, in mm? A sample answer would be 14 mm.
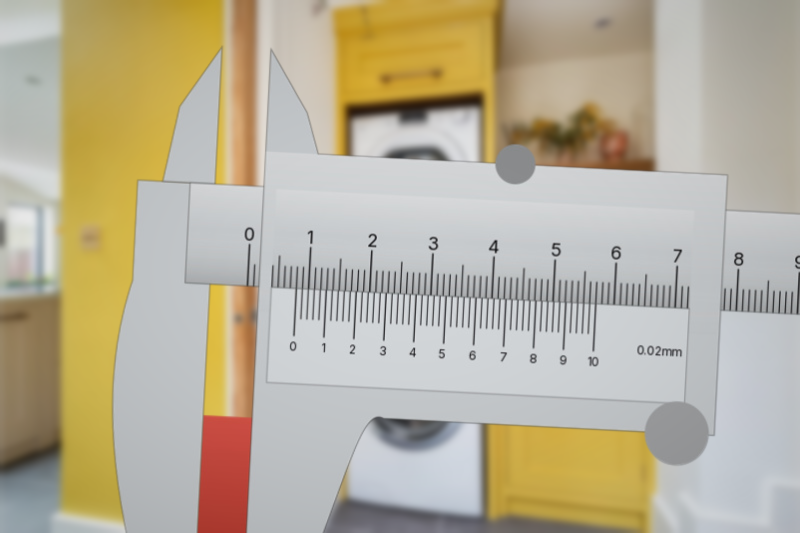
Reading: 8.0 mm
